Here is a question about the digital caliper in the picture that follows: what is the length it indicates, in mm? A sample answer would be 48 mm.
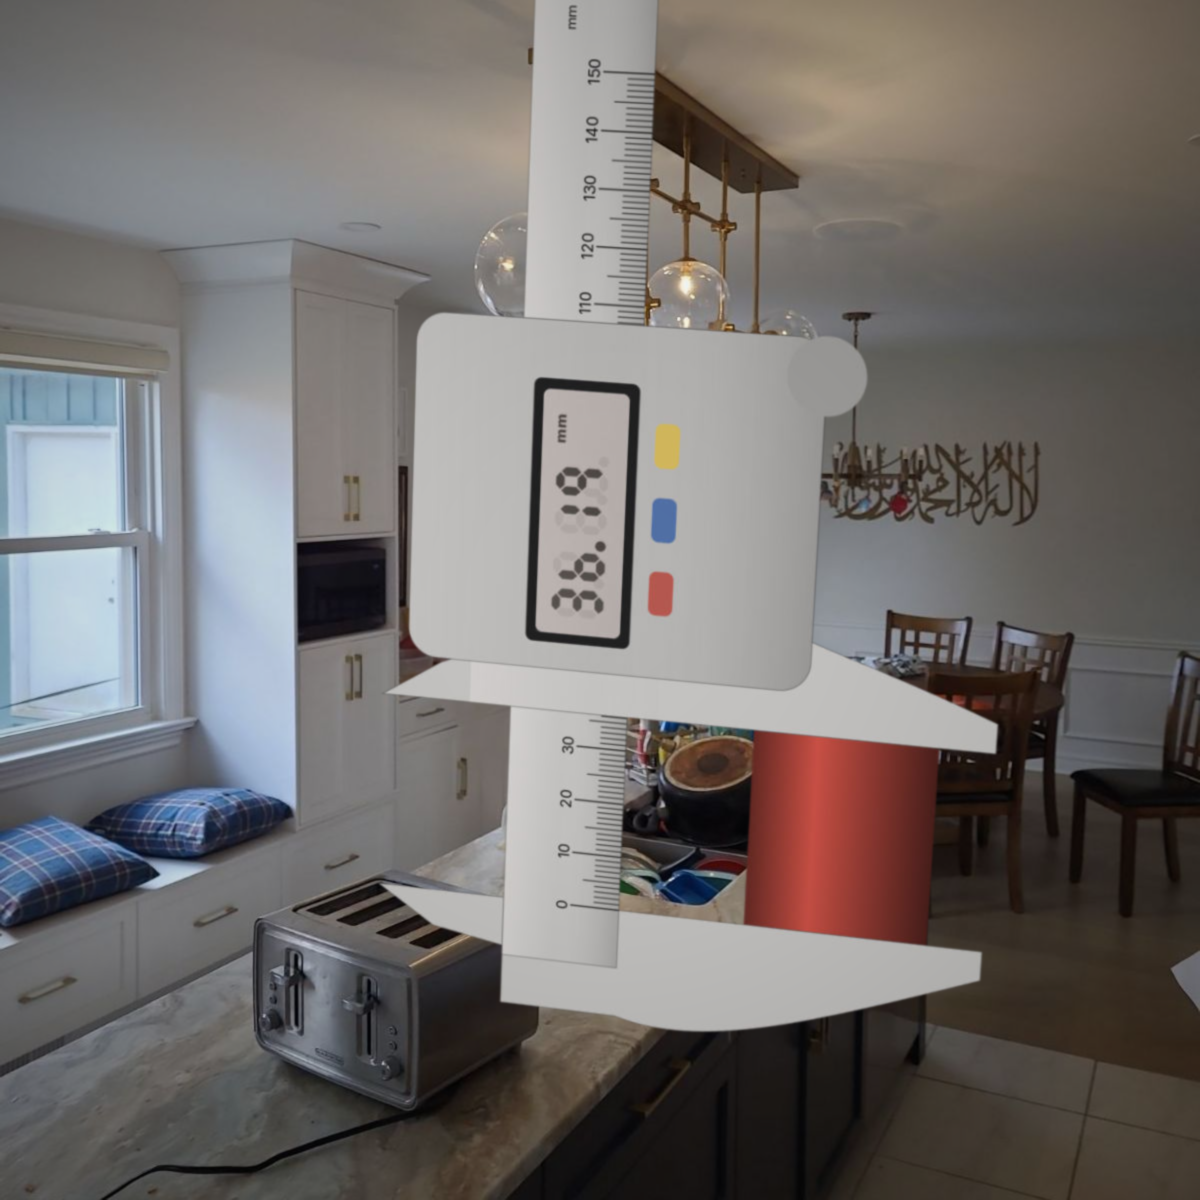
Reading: 36.19 mm
